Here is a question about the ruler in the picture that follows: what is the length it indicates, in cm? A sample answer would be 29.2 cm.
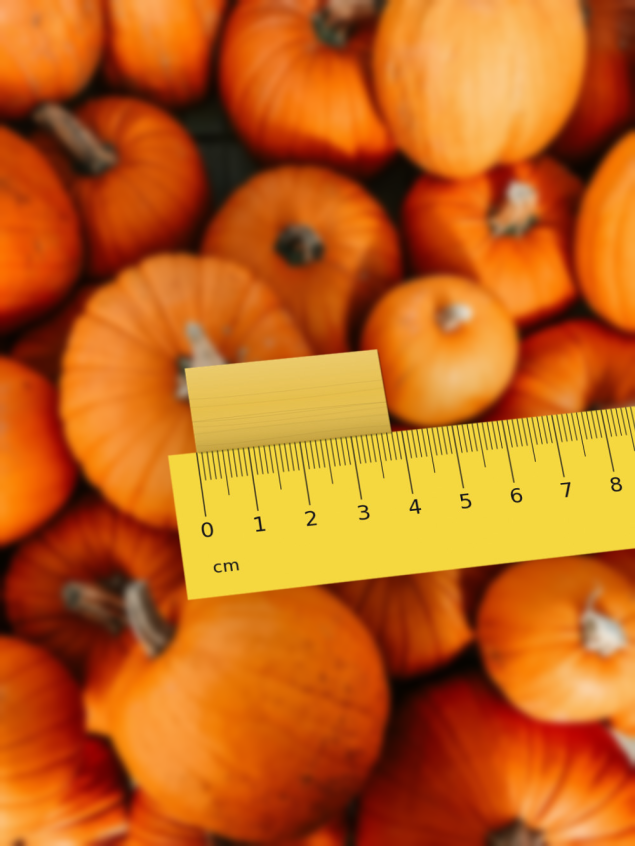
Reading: 3.8 cm
